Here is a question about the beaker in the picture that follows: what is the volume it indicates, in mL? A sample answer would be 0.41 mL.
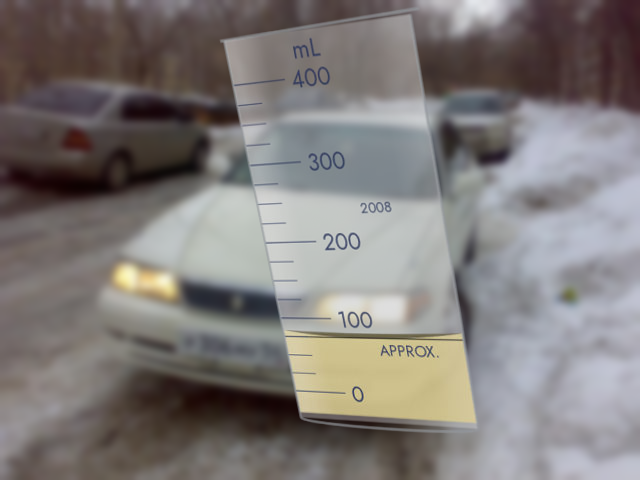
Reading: 75 mL
